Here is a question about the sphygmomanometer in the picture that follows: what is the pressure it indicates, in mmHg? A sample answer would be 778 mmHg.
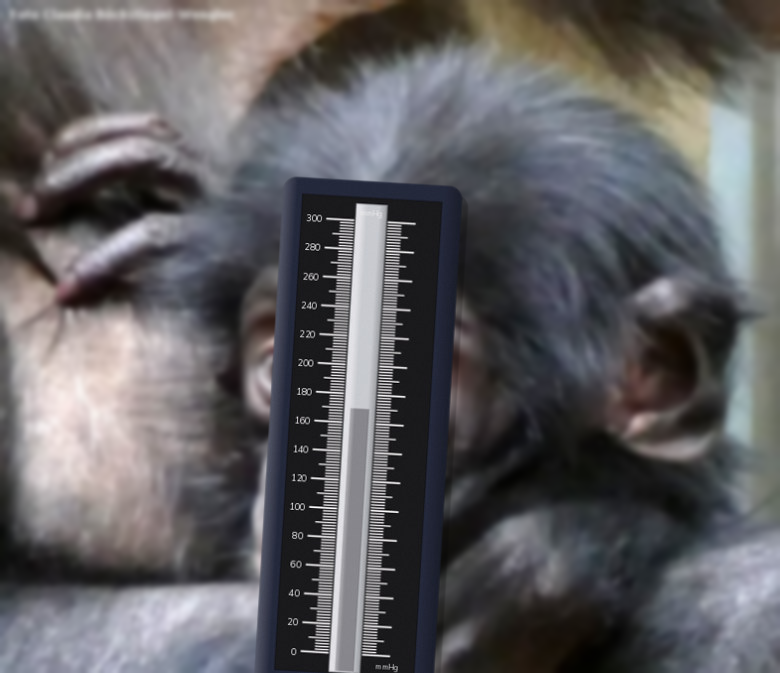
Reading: 170 mmHg
